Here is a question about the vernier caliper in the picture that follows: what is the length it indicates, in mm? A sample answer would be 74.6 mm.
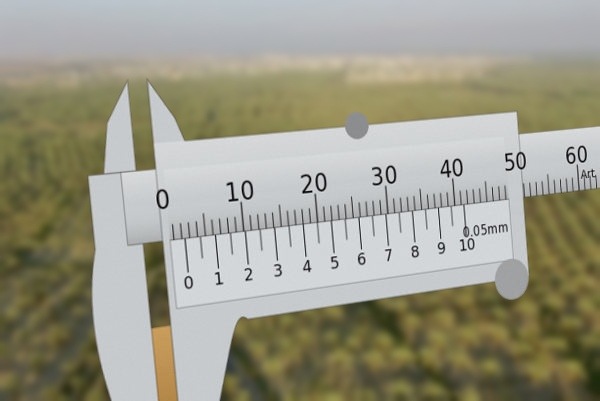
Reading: 2.4 mm
